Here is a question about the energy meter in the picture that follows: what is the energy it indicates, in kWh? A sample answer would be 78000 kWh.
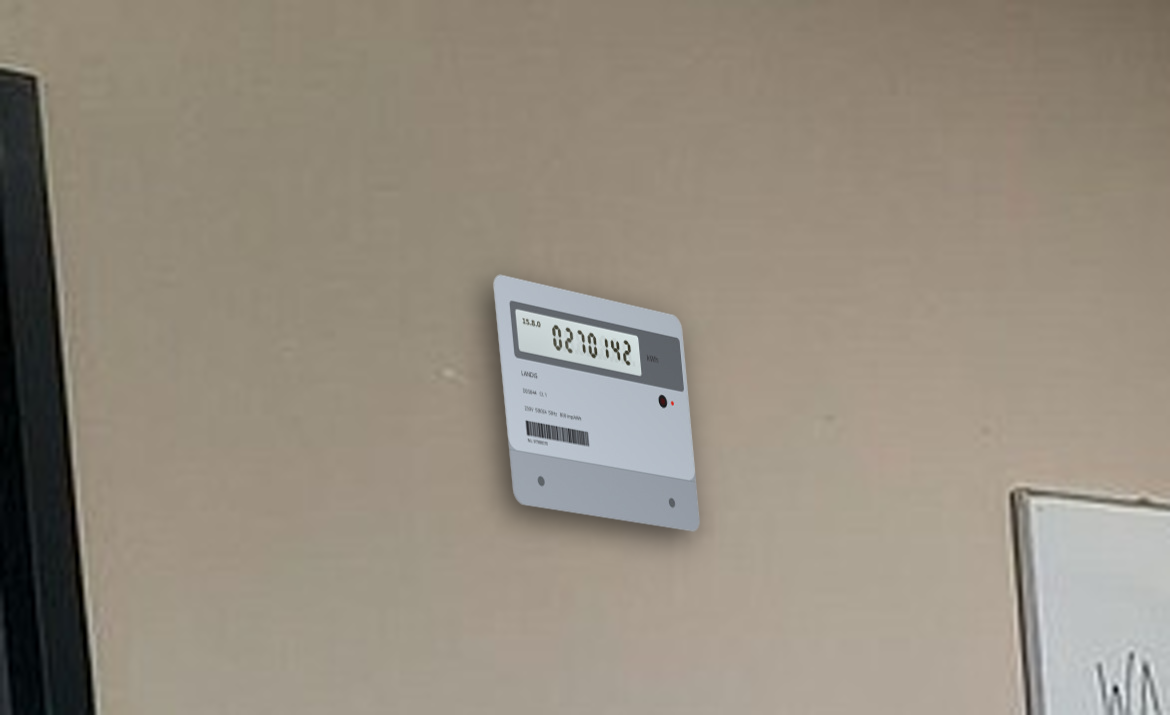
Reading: 270142 kWh
